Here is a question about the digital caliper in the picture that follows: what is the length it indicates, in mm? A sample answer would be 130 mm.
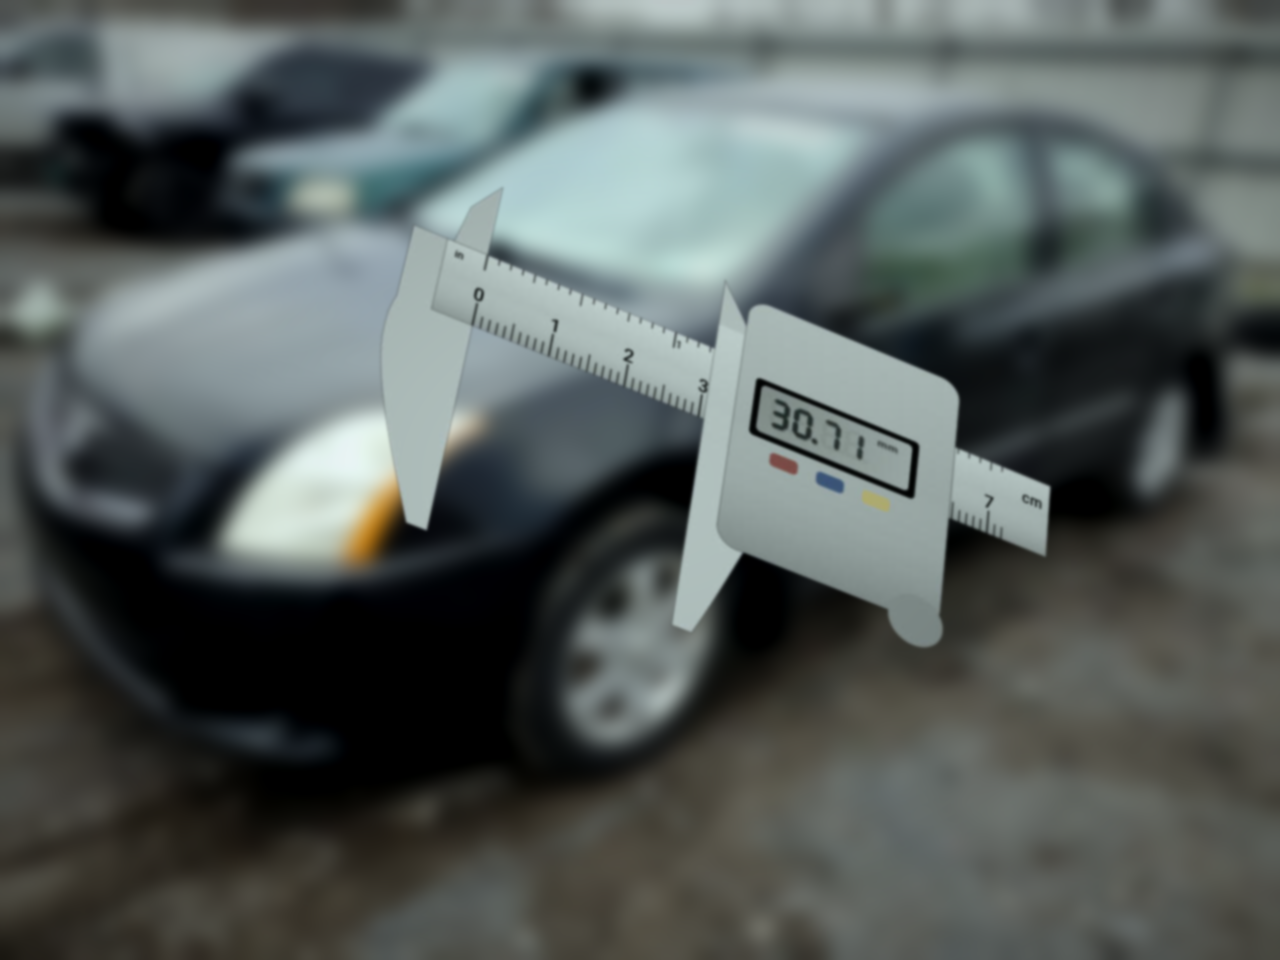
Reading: 30.71 mm
